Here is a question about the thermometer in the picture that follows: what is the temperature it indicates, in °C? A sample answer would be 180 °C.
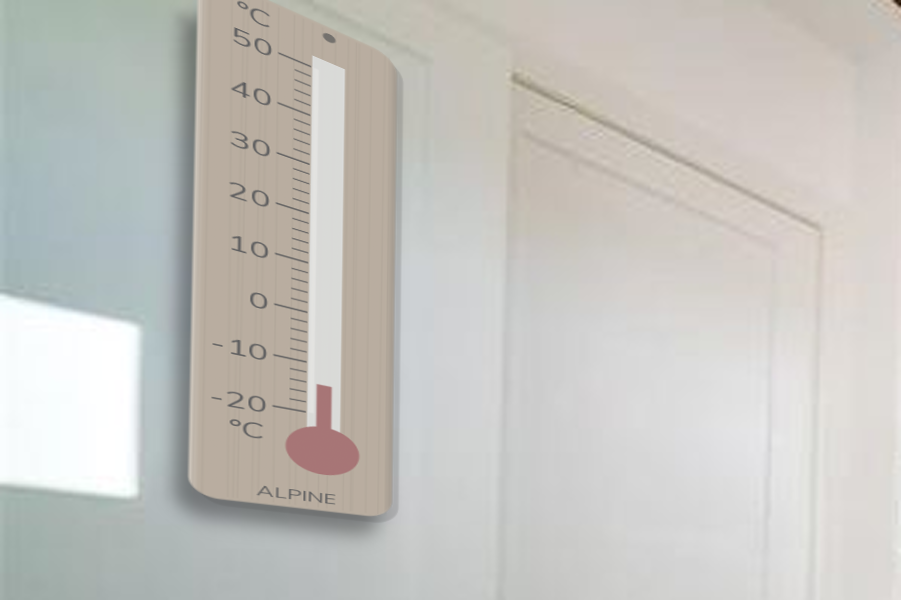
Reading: -14 °C
